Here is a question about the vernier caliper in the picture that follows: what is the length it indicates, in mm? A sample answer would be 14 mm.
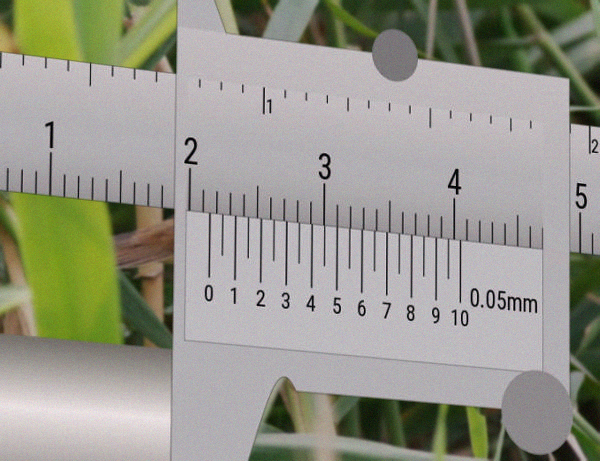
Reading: 21.5 mm
